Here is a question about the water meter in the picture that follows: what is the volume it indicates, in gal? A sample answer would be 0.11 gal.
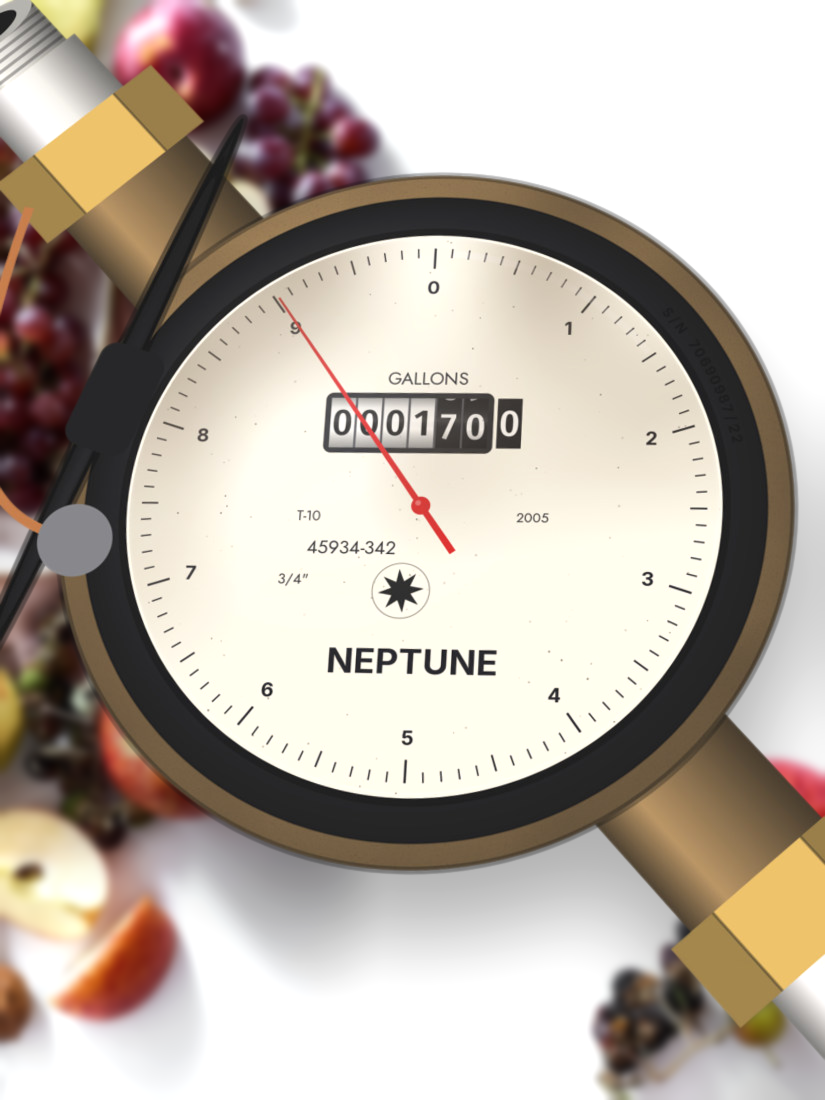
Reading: 1699.0 gal
